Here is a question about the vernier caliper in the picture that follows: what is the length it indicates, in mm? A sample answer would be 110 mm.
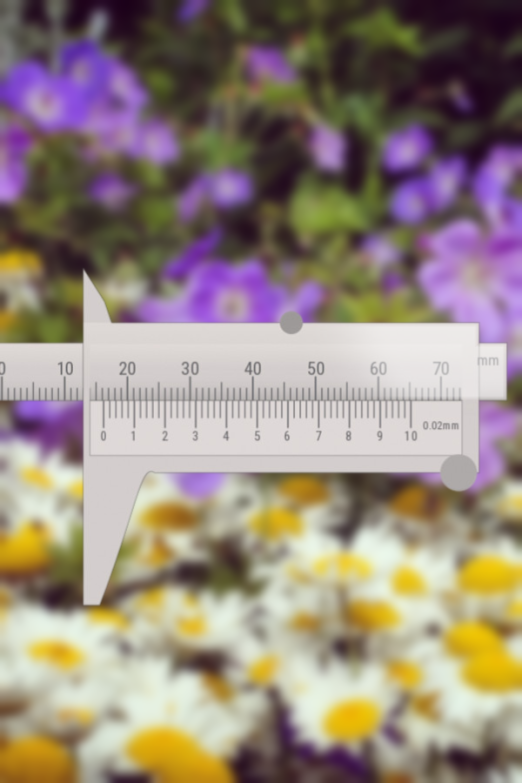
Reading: 16.2 mm
